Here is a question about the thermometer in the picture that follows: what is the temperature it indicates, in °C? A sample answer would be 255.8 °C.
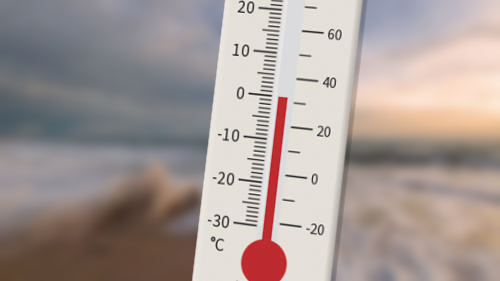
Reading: 0 °C
